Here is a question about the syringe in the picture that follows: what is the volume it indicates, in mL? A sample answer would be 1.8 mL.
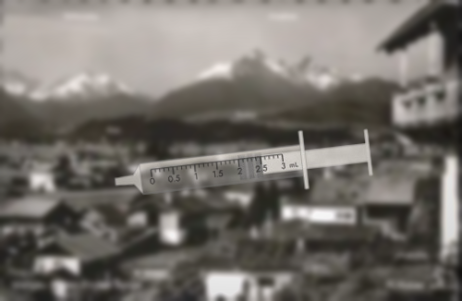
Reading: 2 mL
